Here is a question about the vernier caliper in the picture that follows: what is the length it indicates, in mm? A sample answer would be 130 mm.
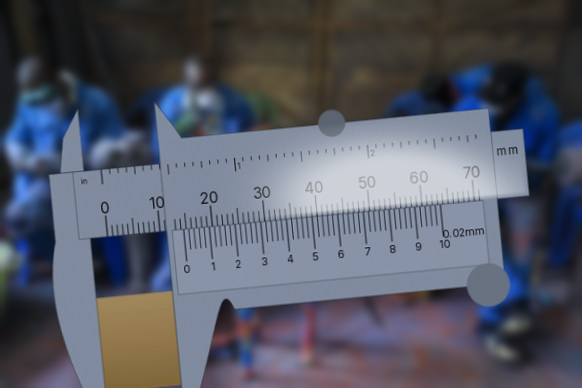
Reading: 14.5 mm
